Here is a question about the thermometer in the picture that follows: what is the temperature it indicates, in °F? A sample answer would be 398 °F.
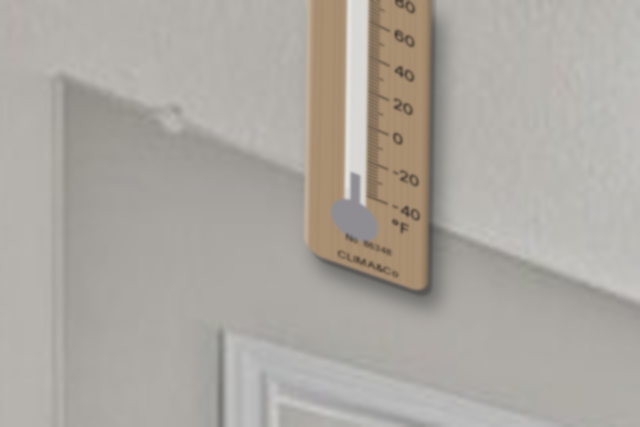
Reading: -30 °F
